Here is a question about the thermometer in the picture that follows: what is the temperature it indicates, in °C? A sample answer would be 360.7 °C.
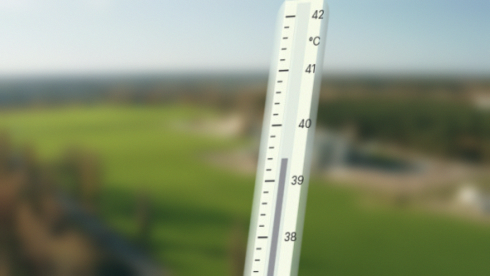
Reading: 39.4 °C
